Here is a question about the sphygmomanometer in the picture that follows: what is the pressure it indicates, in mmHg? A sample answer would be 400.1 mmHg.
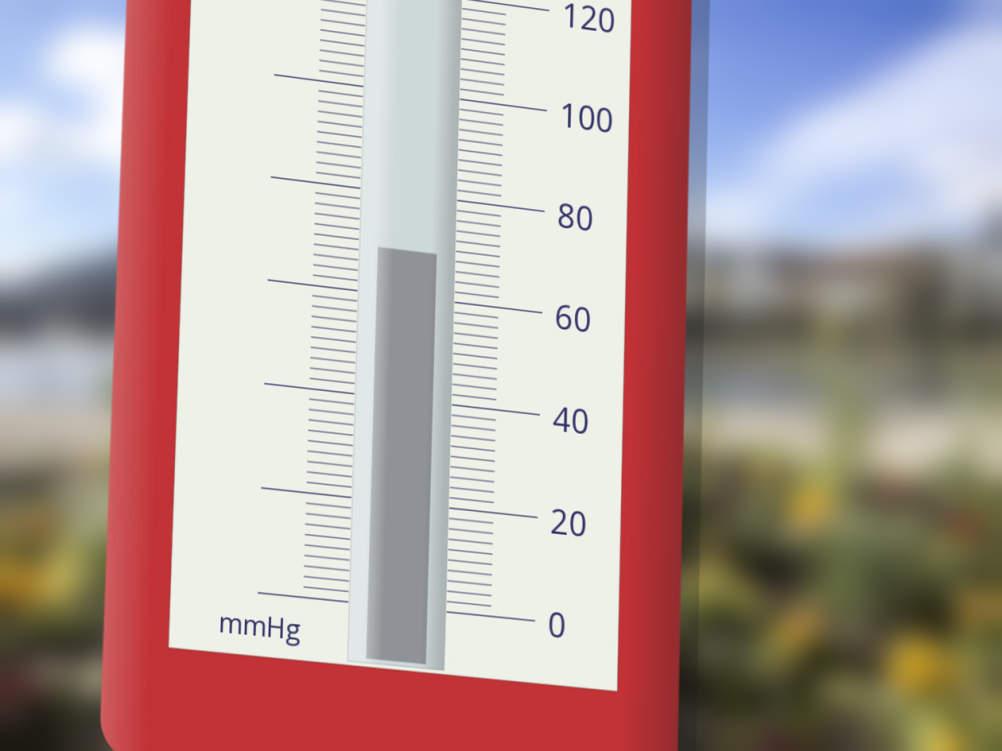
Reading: 69 mmHg
